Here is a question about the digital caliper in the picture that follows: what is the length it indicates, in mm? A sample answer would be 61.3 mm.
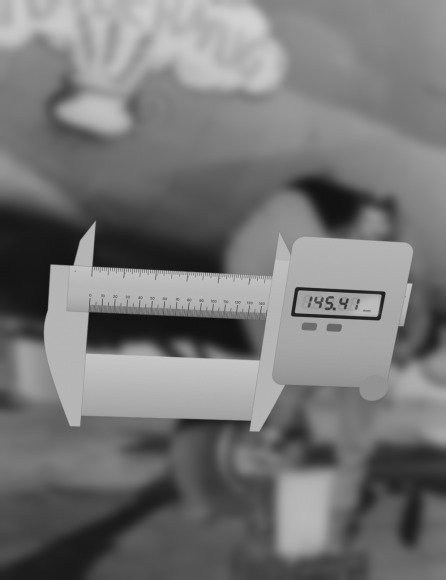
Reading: 145.41 mm
